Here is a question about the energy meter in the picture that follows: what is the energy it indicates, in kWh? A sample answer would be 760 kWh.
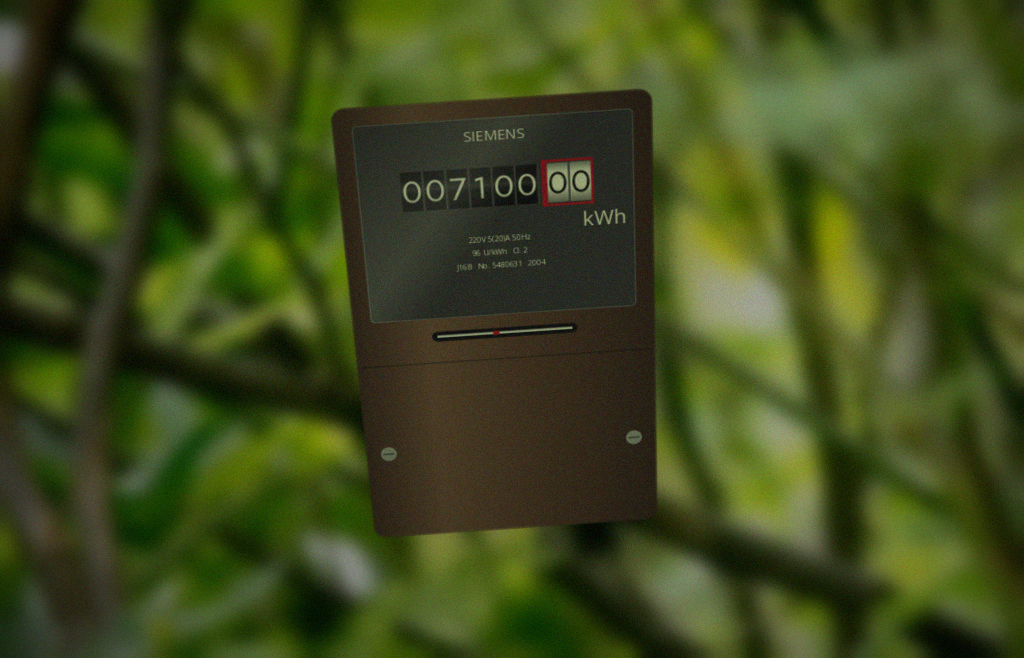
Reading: 7100.00 kWh
